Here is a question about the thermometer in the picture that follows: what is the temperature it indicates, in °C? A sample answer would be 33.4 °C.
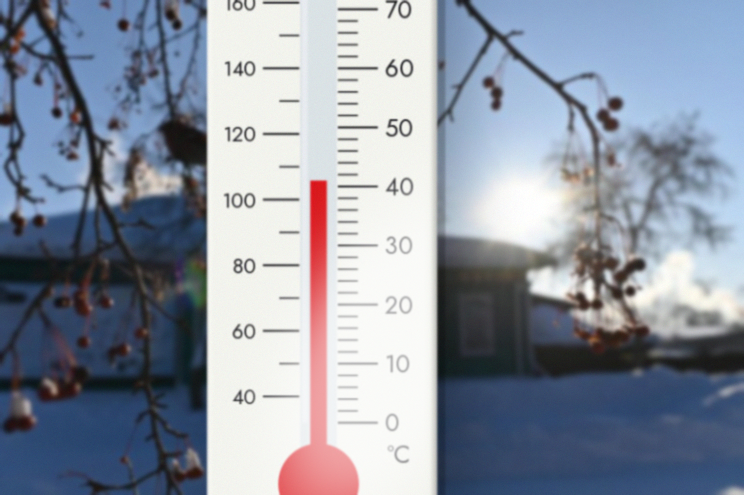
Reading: 41 °C
